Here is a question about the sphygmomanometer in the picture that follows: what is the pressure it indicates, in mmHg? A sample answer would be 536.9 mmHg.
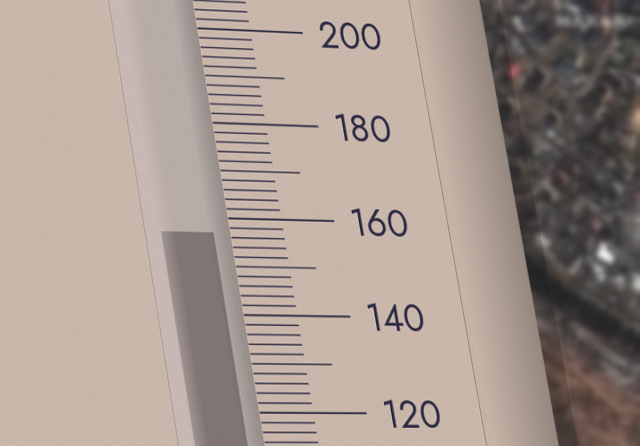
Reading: 157 mmHg
